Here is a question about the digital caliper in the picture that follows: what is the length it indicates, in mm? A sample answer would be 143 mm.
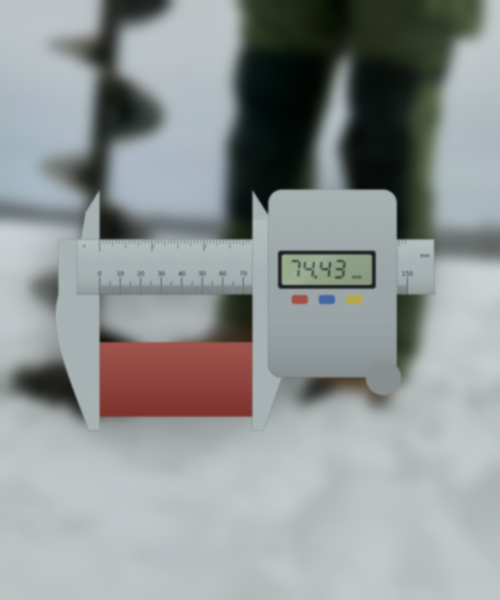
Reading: 74.43 mm
